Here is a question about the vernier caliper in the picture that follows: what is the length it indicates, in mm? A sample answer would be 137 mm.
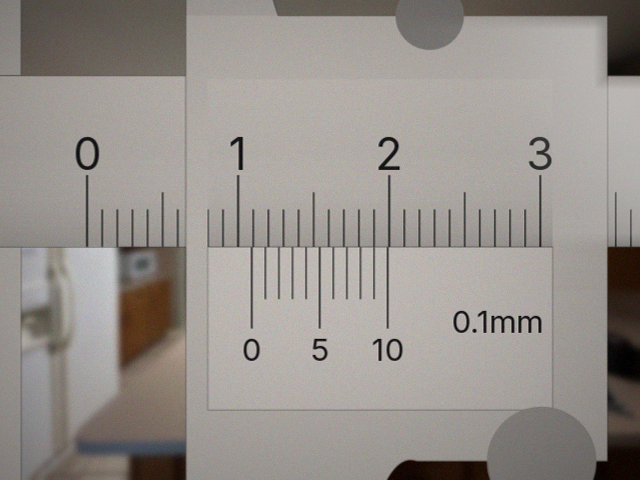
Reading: 10.9 mm
